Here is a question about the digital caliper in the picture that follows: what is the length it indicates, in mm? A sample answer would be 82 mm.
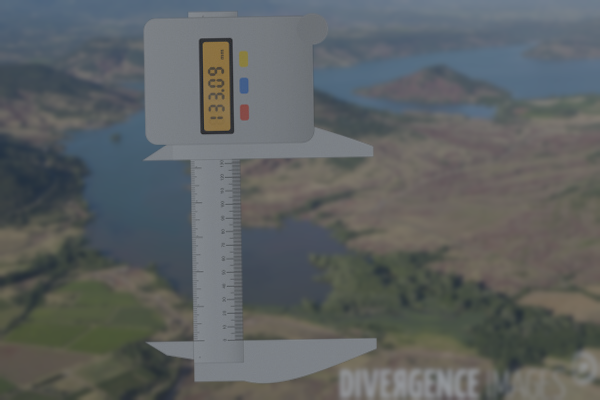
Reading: 133.09 mm
